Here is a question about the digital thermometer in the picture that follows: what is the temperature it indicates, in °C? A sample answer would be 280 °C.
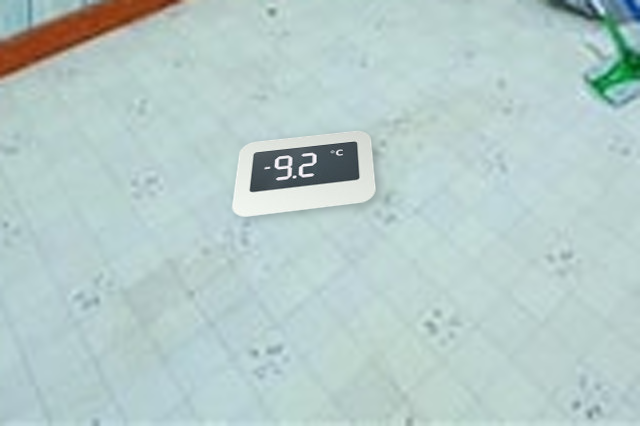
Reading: -9.2 °C
